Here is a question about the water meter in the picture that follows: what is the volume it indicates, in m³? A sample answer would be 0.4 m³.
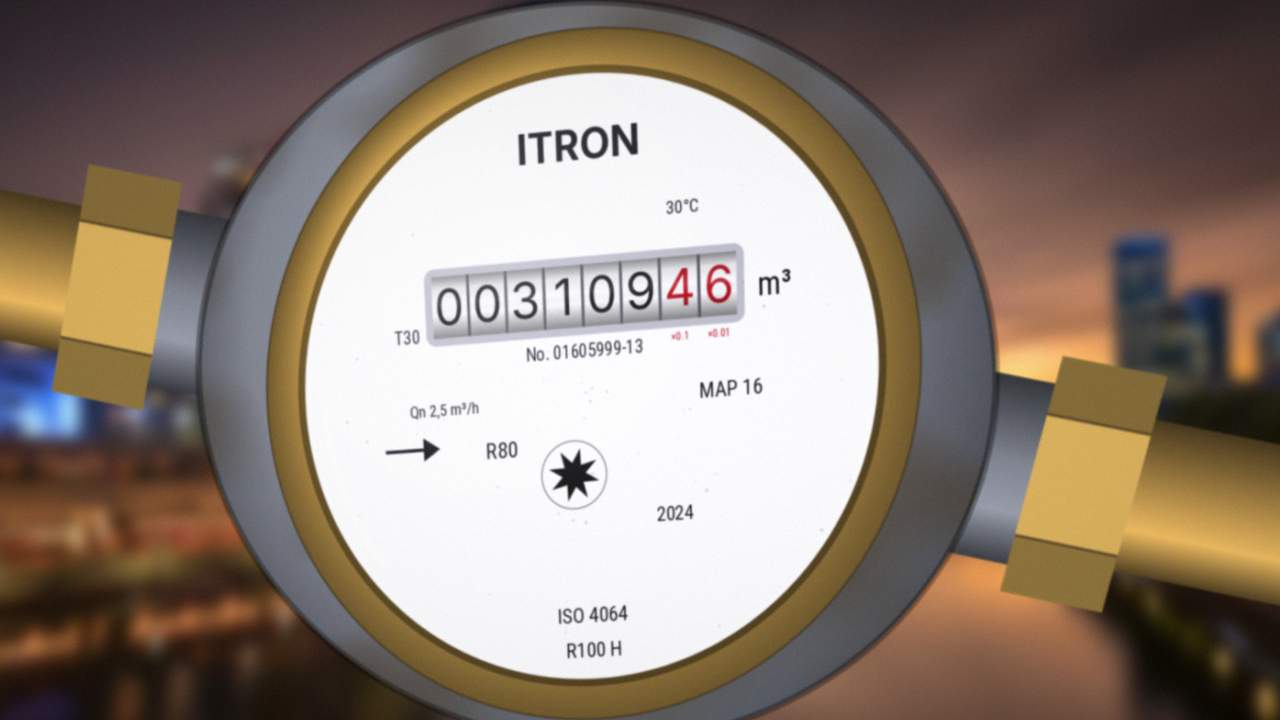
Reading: 3109.46 m³
